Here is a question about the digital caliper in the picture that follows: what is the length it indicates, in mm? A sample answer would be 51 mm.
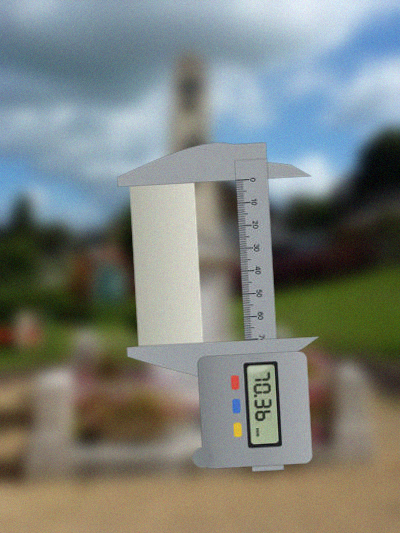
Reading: 70.36 mm
